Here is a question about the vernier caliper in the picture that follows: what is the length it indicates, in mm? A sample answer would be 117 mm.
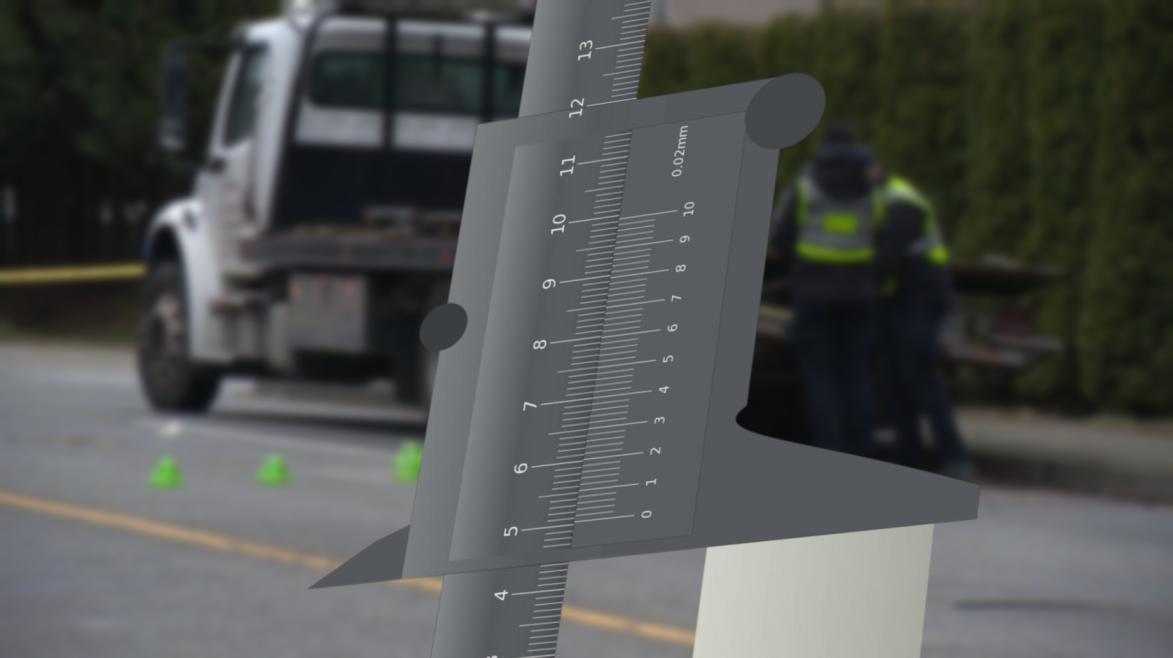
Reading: 50.4 mm
